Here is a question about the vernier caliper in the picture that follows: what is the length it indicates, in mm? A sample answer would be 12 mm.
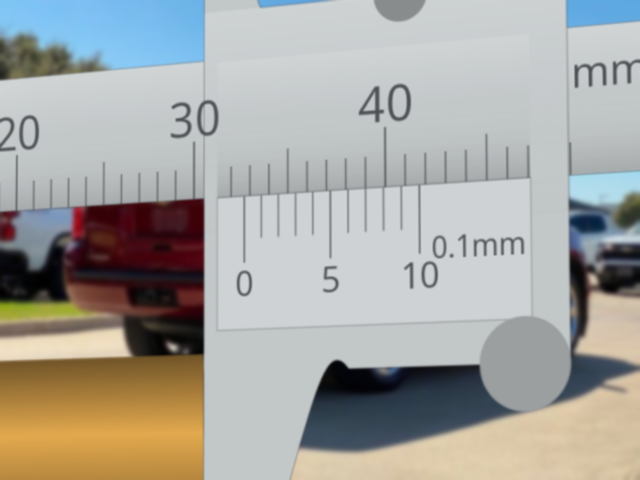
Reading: 32.7 mm
